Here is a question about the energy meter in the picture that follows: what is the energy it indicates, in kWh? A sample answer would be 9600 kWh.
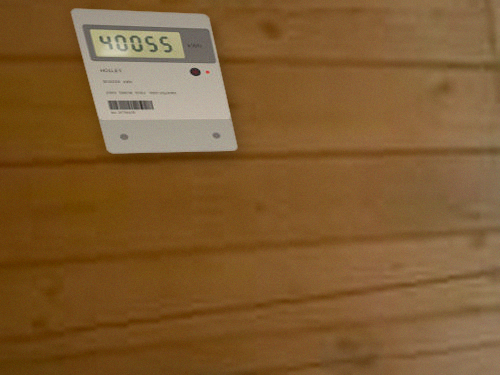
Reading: 40055 kWh
